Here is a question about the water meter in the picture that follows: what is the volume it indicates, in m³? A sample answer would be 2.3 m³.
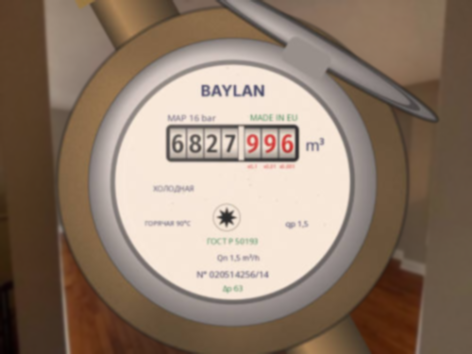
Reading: 6827.996 m³
